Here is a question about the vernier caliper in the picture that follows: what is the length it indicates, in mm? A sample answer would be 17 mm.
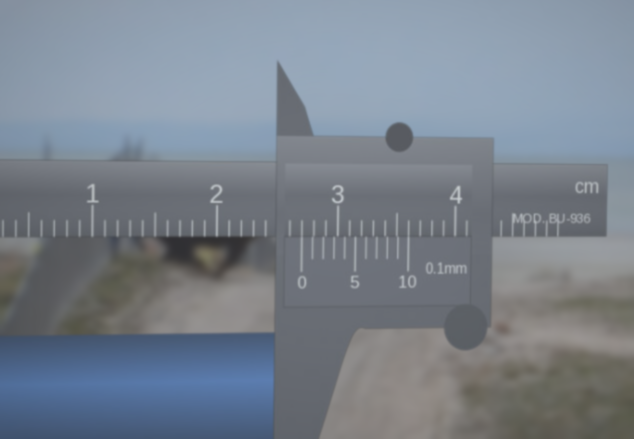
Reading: 27.0 mm
